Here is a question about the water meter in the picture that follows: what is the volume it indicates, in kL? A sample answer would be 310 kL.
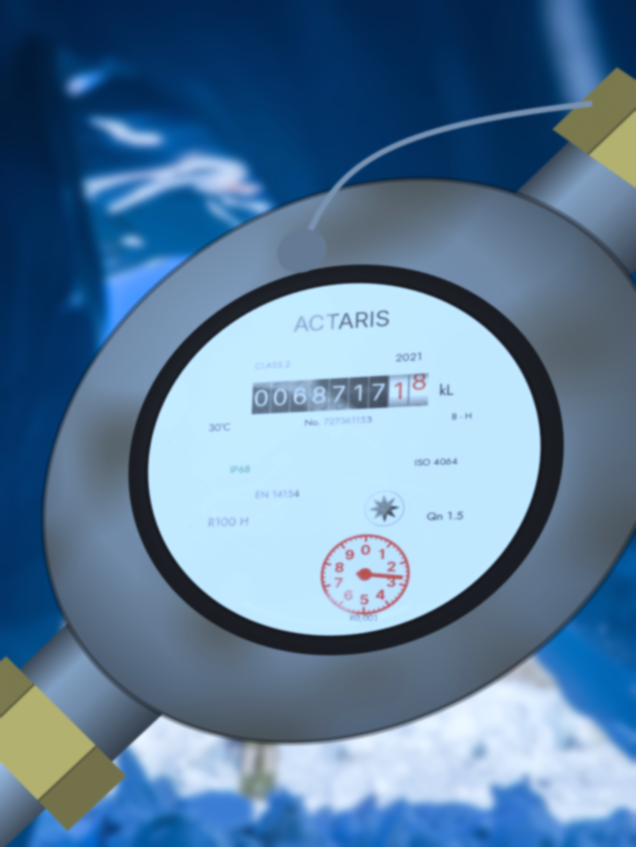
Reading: 68717.182 kL
